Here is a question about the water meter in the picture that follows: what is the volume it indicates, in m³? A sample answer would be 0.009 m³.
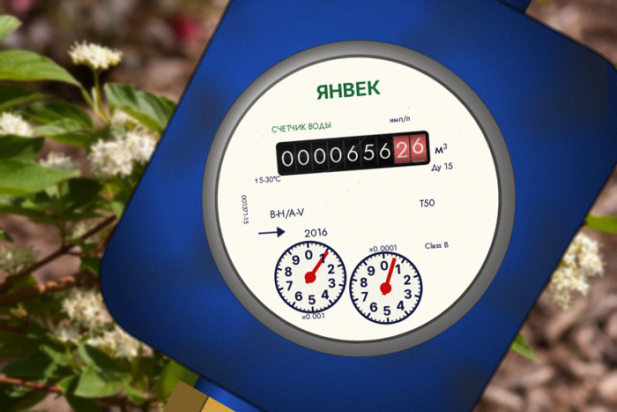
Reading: 656.2610 m³
